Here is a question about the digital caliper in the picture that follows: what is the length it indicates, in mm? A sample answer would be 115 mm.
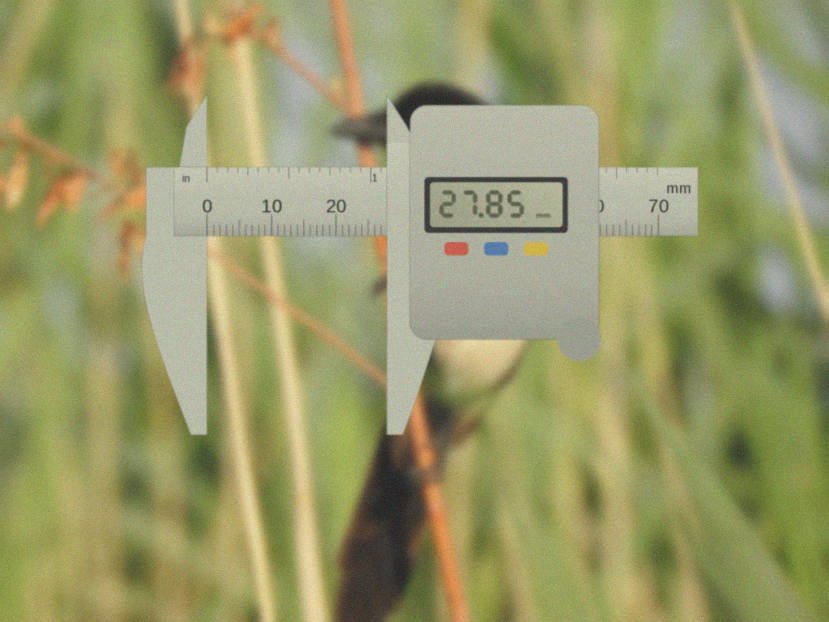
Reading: 27.85 mm
